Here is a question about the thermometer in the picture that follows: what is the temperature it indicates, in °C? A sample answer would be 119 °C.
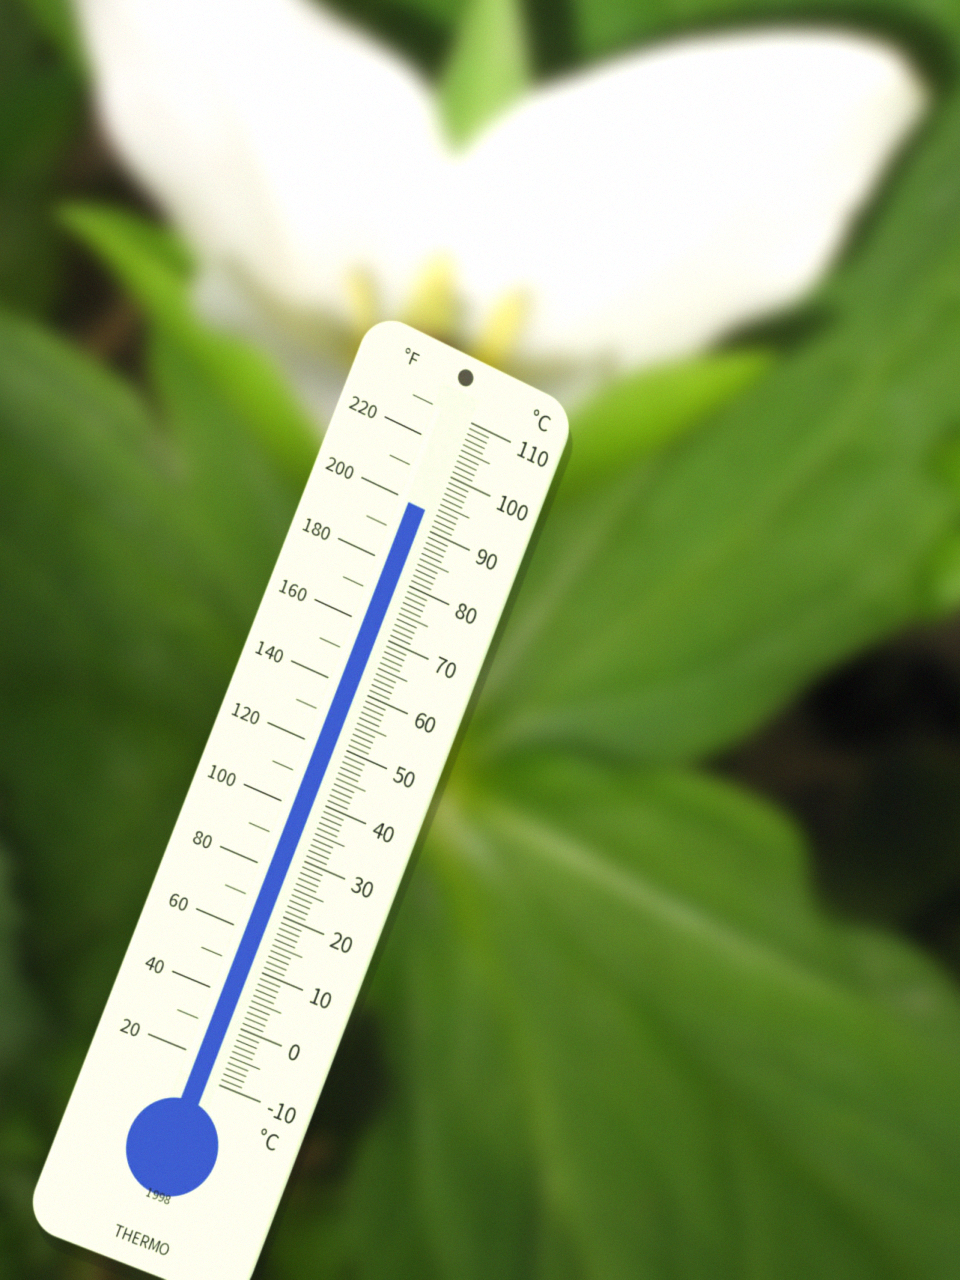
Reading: 93 °C
